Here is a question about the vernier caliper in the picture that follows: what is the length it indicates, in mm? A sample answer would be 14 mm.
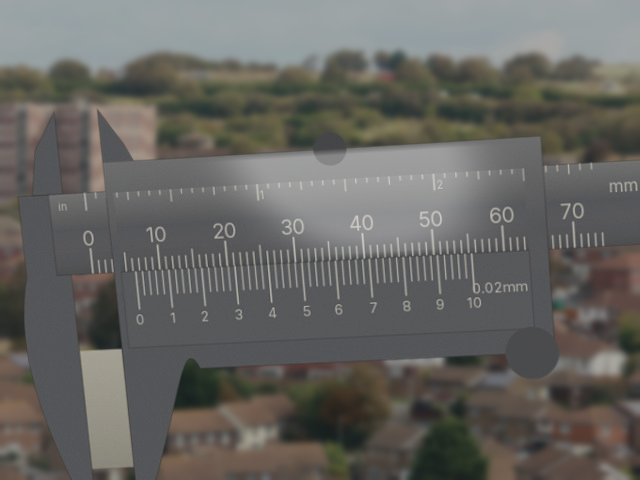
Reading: 6.4 mm
